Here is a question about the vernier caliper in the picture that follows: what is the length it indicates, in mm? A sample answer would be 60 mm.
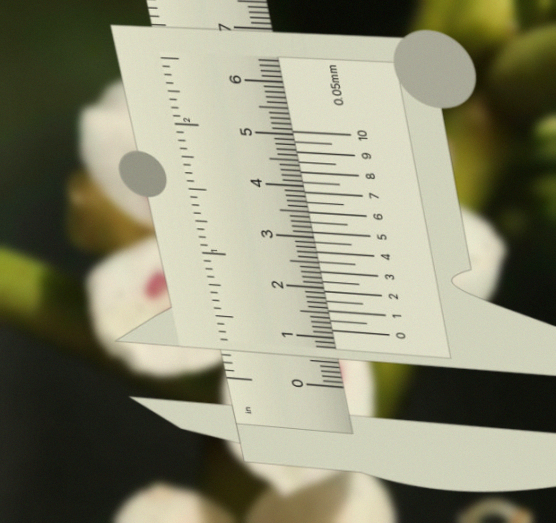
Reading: 11.5 mm
